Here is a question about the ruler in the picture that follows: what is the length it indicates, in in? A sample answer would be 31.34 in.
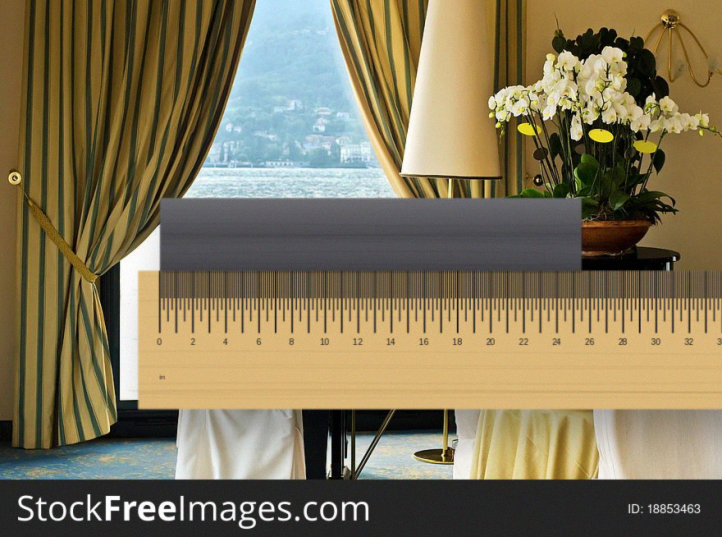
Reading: 25.5 in
